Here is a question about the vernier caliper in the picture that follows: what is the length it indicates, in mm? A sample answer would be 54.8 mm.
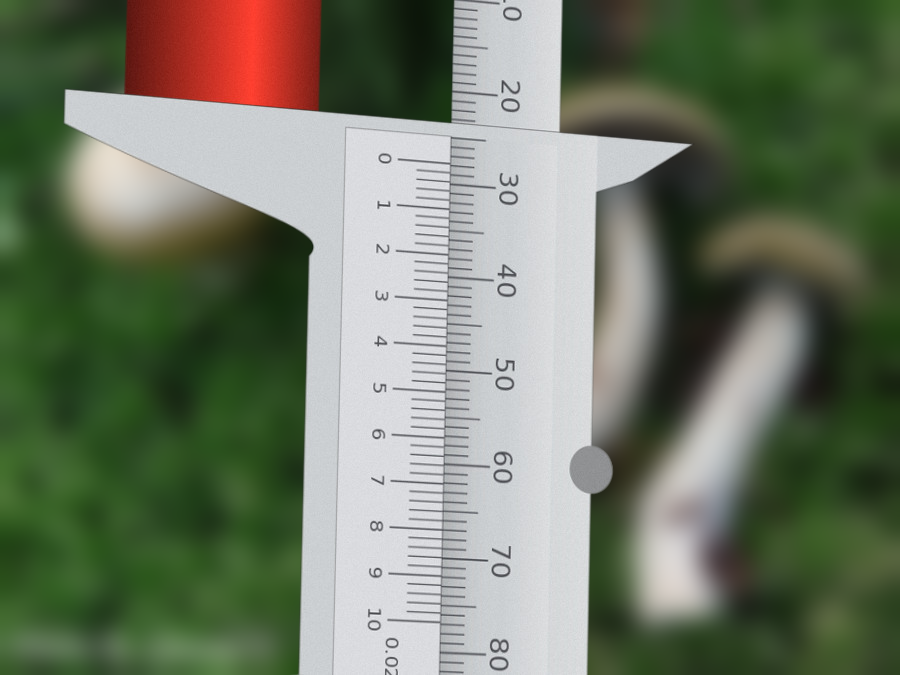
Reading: 27.8 mm
